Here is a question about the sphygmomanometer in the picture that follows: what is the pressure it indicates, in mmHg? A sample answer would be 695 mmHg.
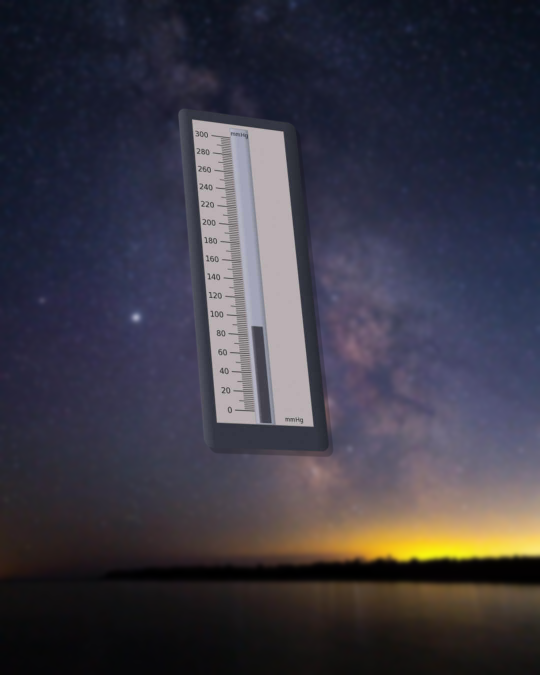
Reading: 90 mmHg
